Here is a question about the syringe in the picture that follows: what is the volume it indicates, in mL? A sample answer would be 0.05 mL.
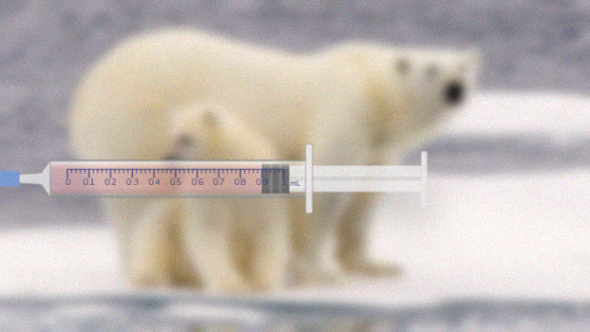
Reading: 0.9 mL
